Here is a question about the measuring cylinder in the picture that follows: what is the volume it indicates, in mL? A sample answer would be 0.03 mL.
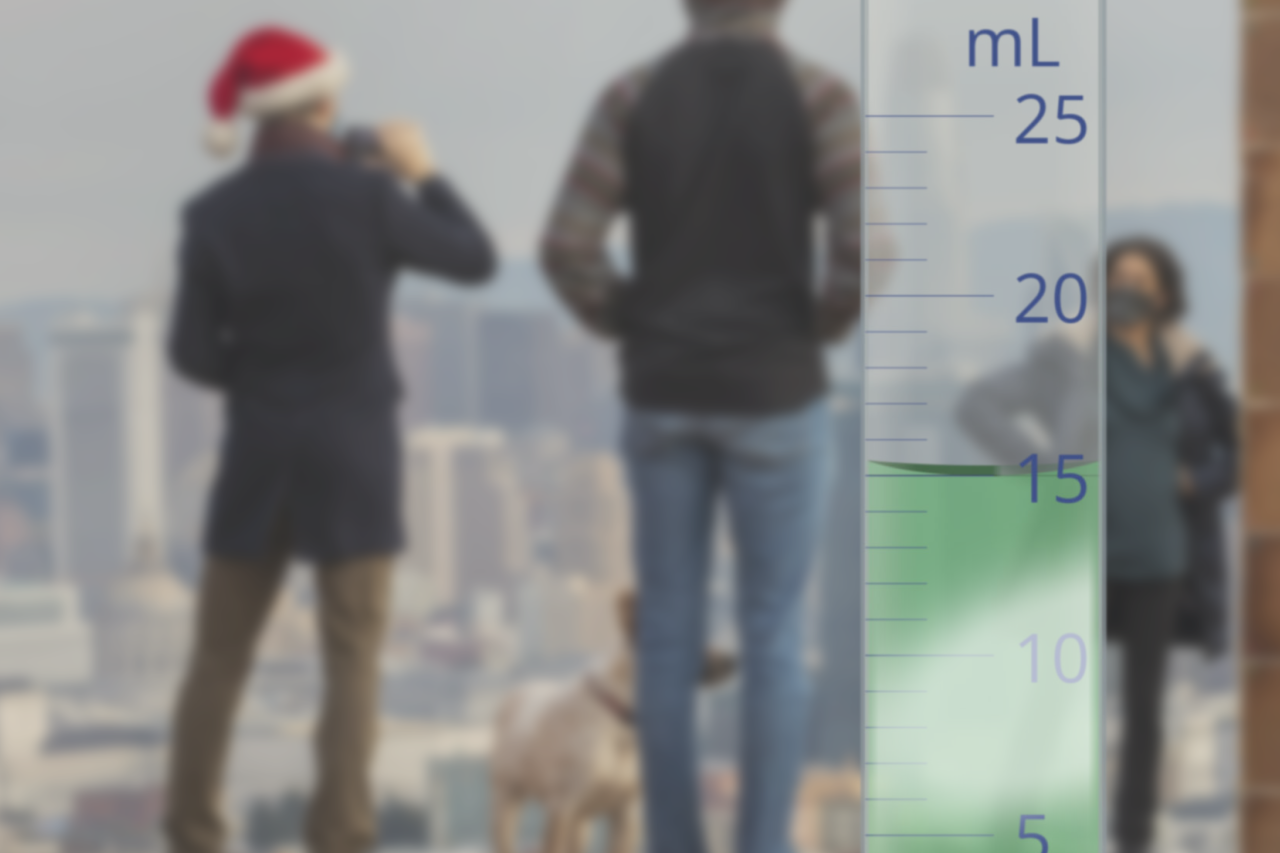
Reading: 15 mL
